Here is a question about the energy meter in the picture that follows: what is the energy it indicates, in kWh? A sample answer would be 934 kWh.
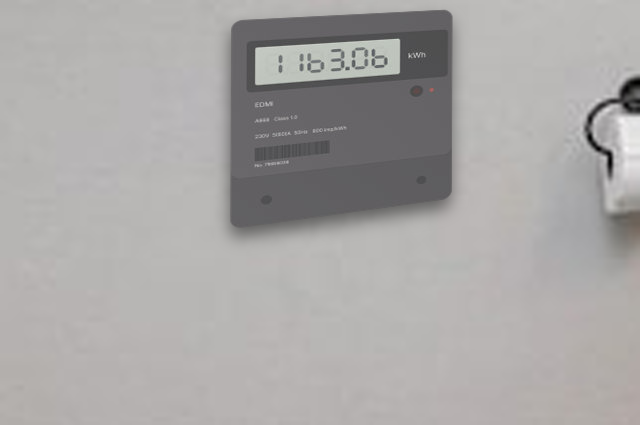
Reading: 1163.06 kWh
